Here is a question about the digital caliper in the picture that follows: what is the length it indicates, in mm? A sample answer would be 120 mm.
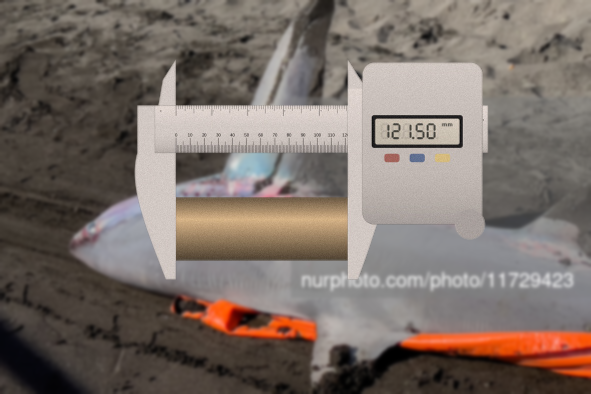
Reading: 121.50 mm
